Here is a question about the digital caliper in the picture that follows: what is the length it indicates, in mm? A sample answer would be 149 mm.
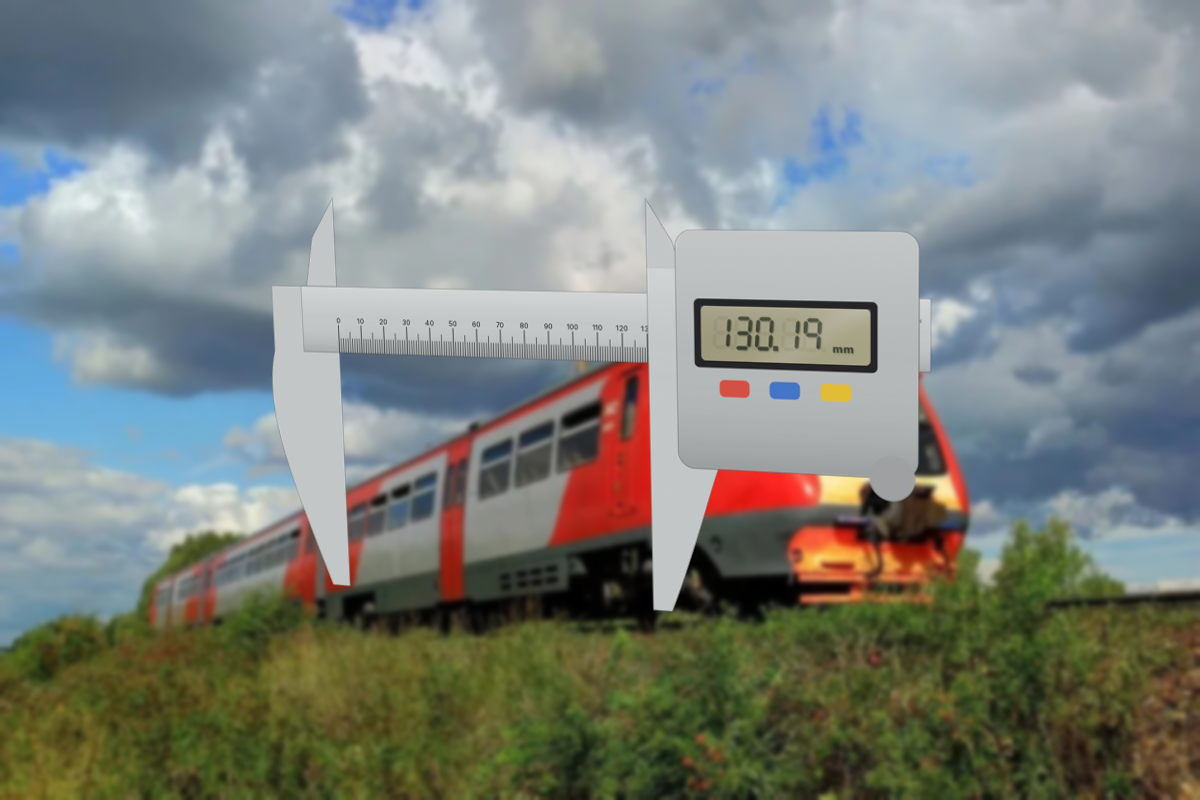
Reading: 130.19 mm
